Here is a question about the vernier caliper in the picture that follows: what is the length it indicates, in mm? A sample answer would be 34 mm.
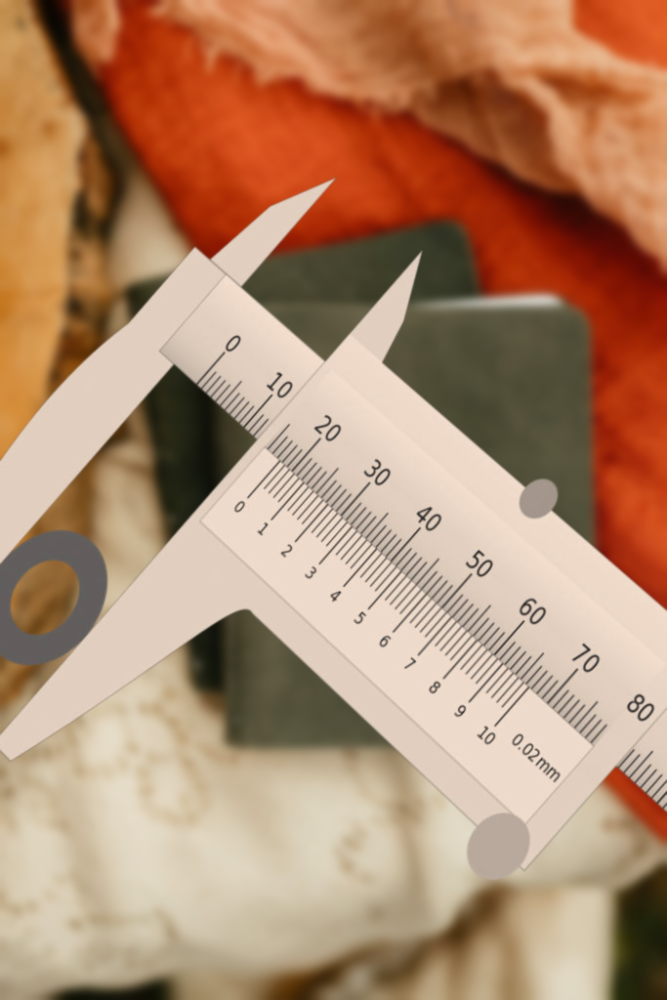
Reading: 17.6 mm
